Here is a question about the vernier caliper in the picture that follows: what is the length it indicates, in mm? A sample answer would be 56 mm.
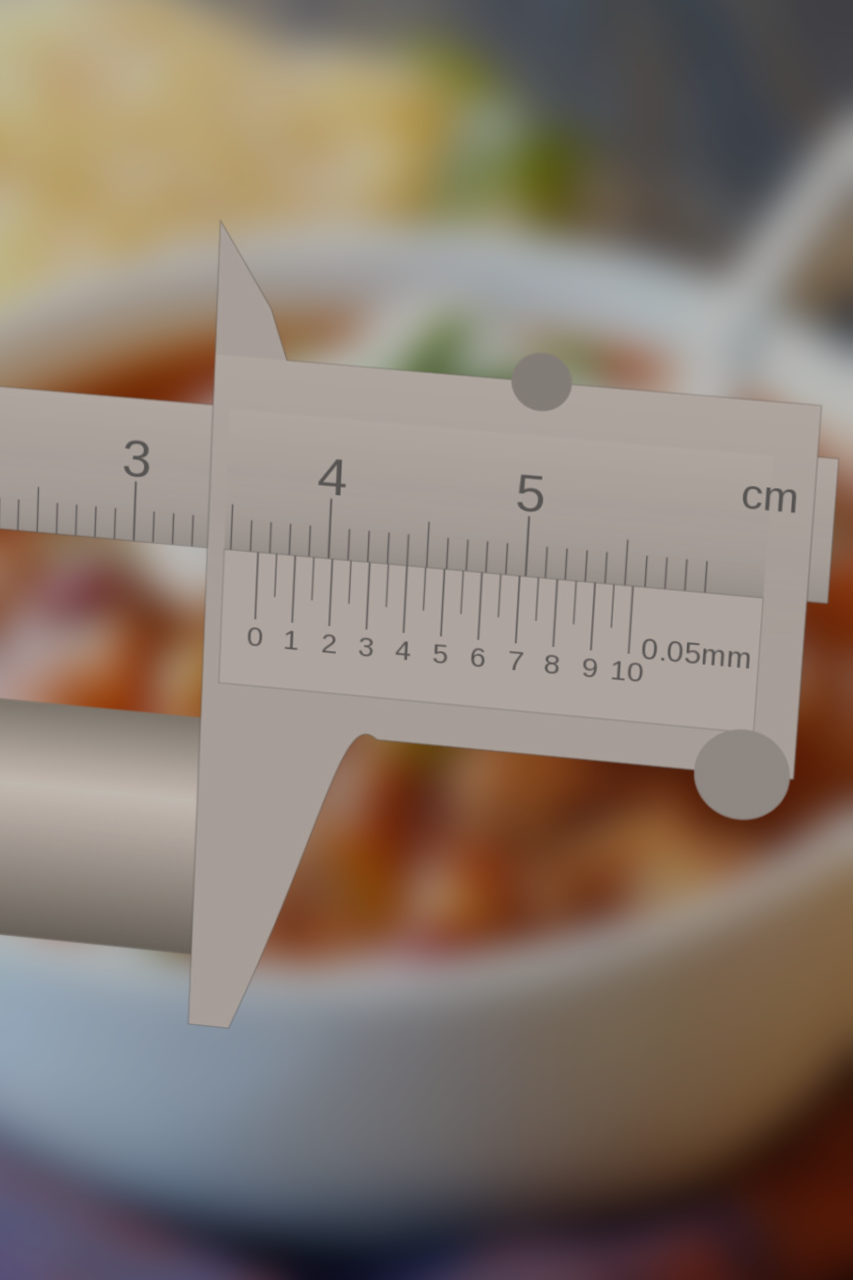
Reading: 36.4 mm
